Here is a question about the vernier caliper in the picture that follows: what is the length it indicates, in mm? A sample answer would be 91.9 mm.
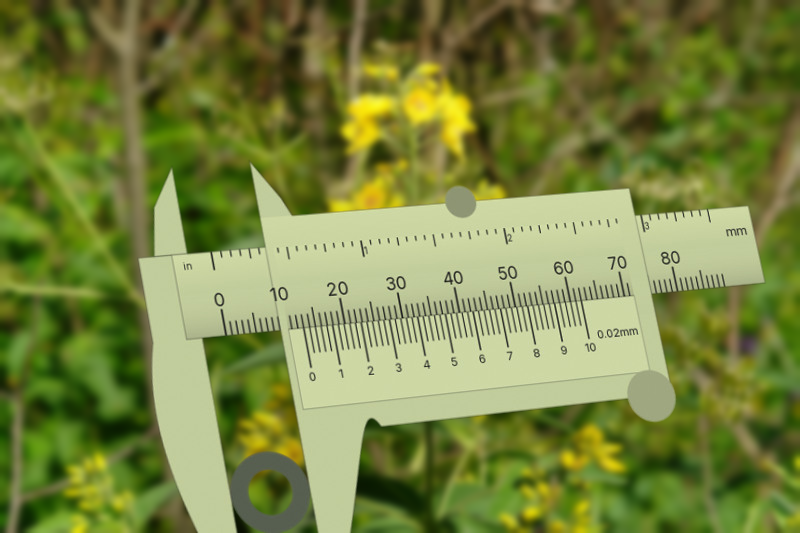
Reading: 13.0 mm
